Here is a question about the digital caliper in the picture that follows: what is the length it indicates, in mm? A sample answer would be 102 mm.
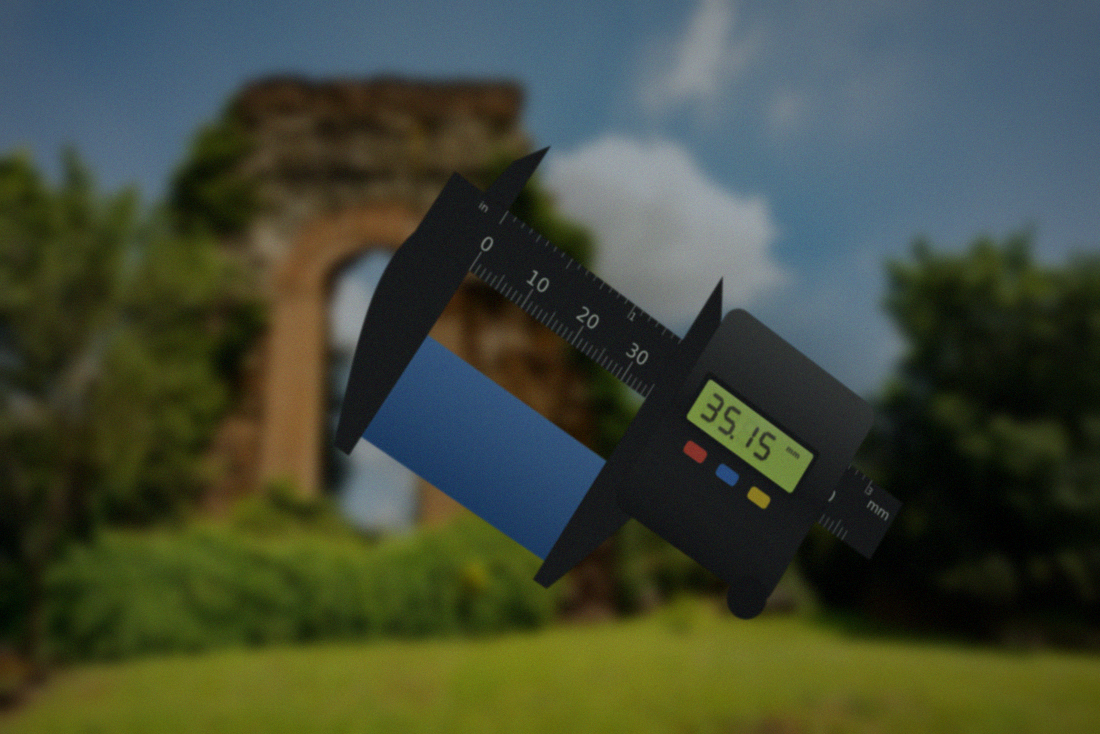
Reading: 35.15 mm
